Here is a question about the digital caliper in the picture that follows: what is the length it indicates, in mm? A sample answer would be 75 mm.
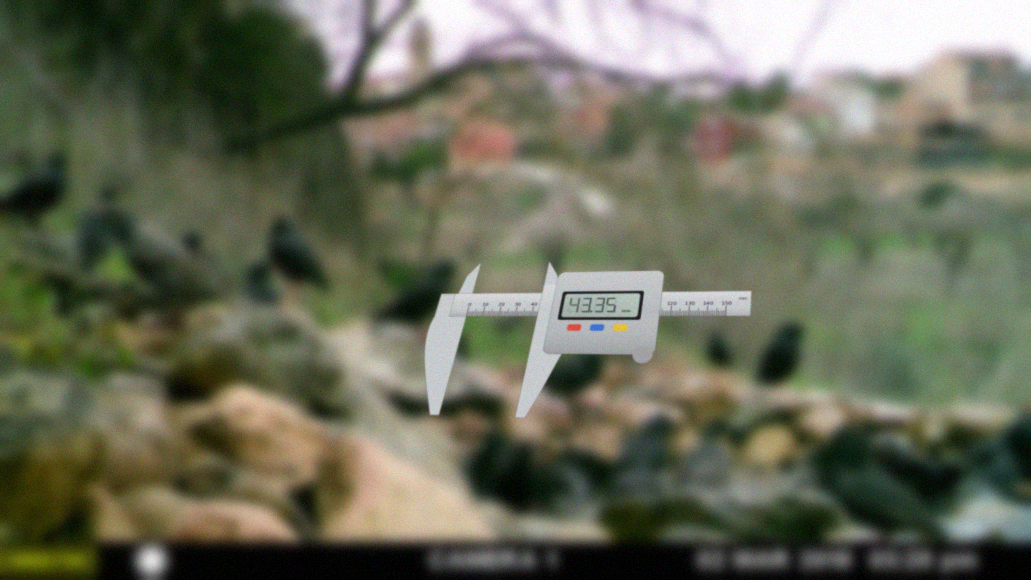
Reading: 43.35 mm
